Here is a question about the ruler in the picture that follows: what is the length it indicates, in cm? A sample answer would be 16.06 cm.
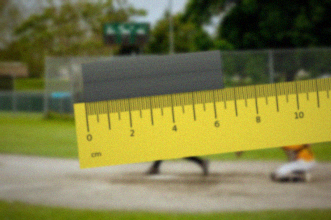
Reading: 6.5 cm
